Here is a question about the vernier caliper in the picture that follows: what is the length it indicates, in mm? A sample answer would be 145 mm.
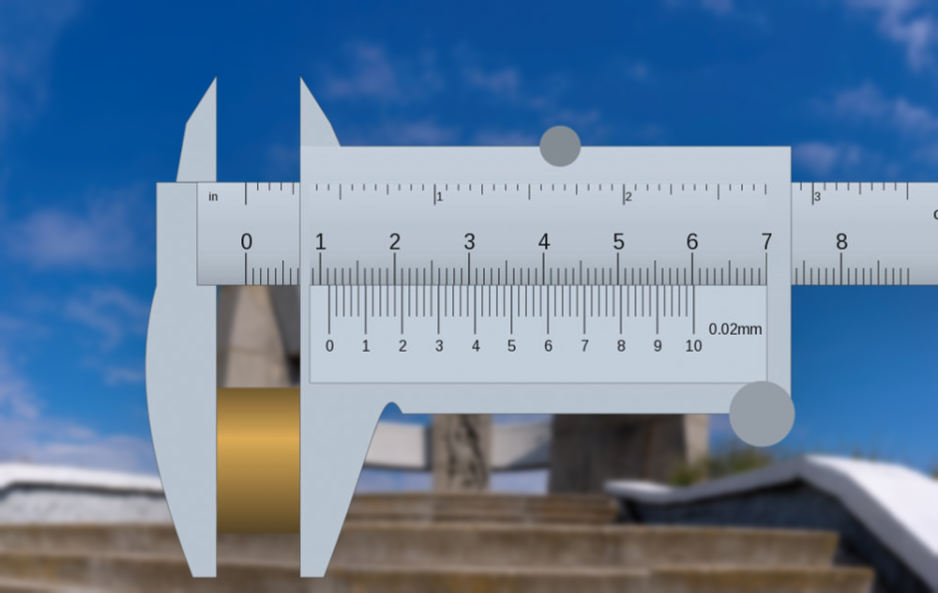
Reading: 11.2 mm
